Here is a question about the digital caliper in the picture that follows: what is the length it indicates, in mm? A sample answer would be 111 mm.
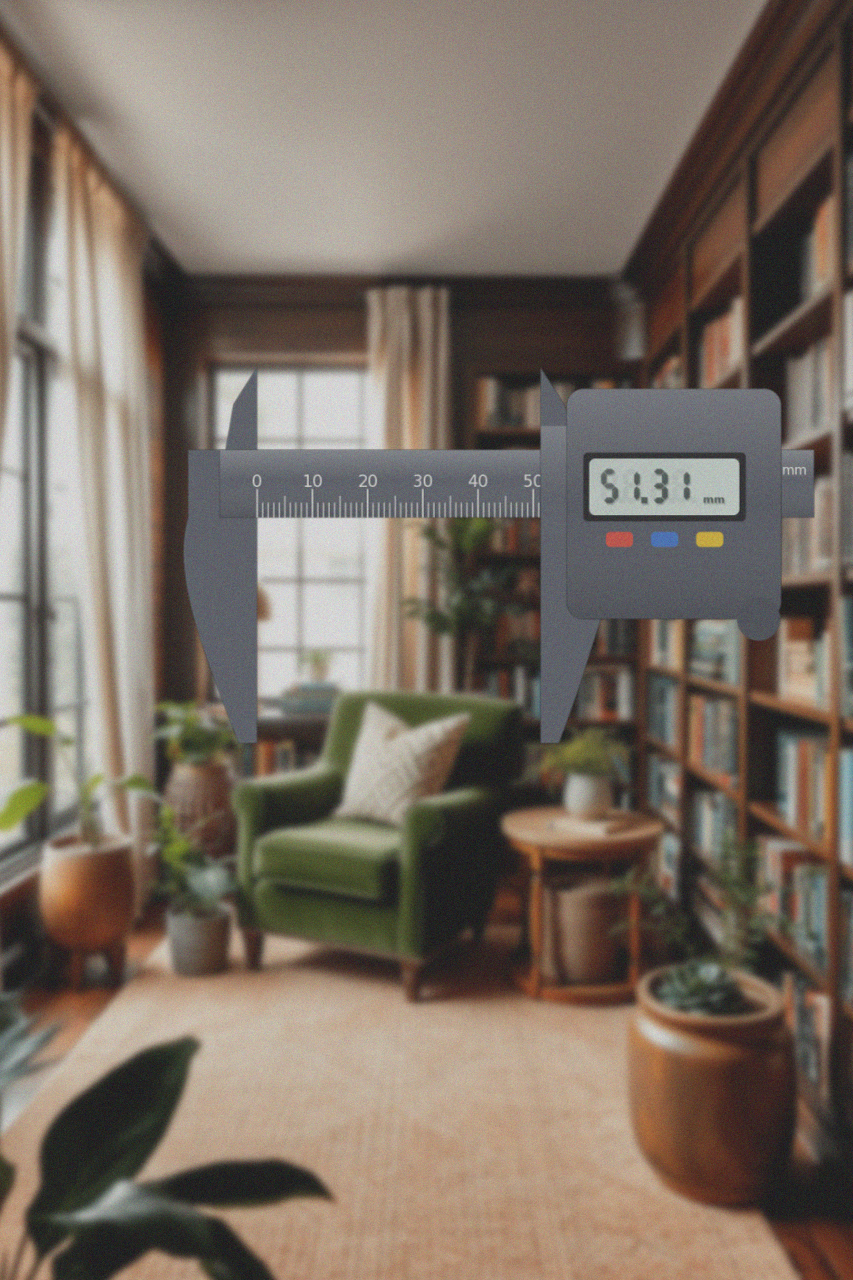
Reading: 51.31 mm
